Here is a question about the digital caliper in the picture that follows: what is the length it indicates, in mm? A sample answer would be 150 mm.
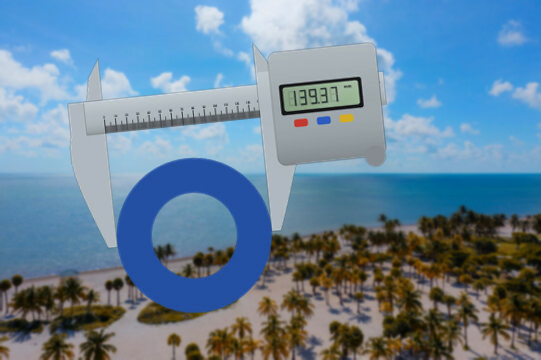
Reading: 139.37 mm
